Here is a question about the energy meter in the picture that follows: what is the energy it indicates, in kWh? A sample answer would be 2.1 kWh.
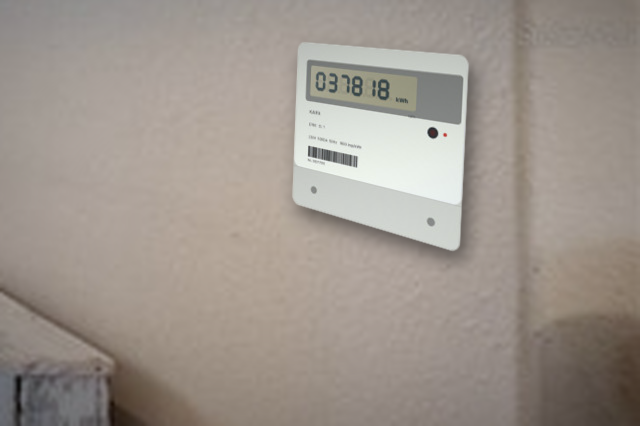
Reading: 37818 kWh
